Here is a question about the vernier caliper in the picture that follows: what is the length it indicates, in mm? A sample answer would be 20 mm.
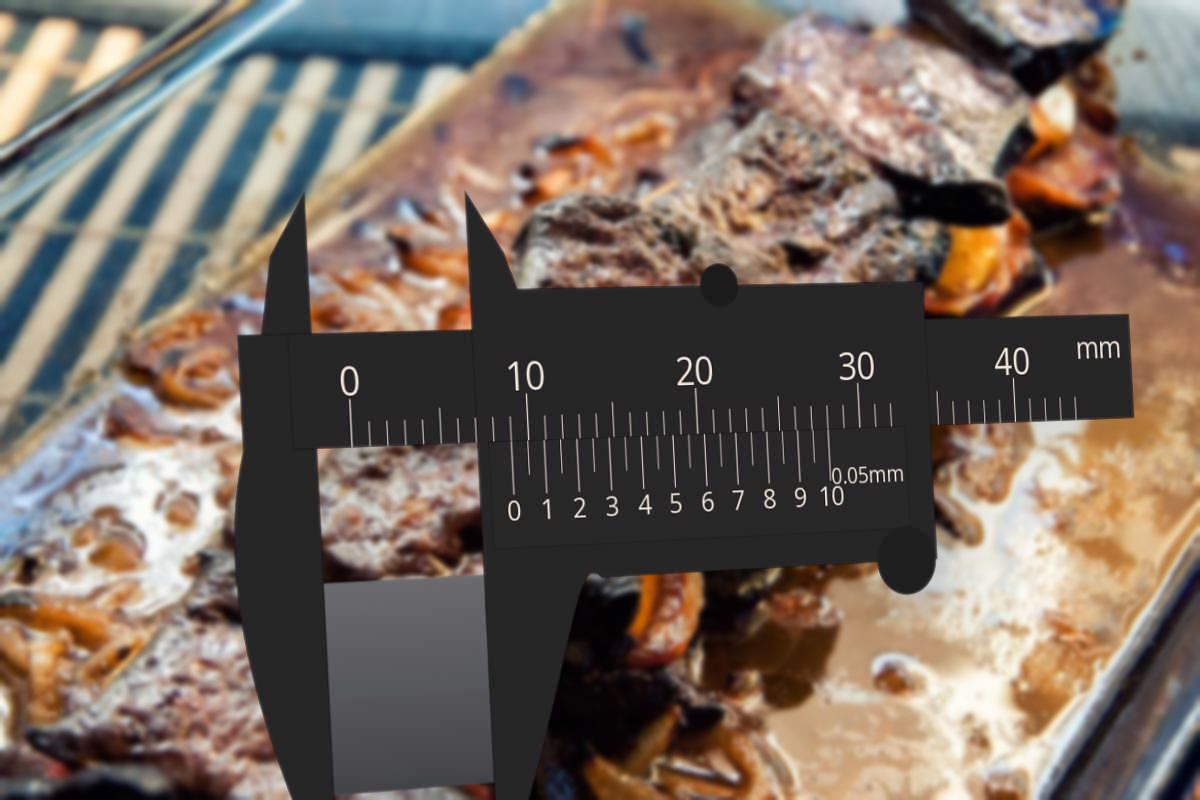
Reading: 9.0 mm
